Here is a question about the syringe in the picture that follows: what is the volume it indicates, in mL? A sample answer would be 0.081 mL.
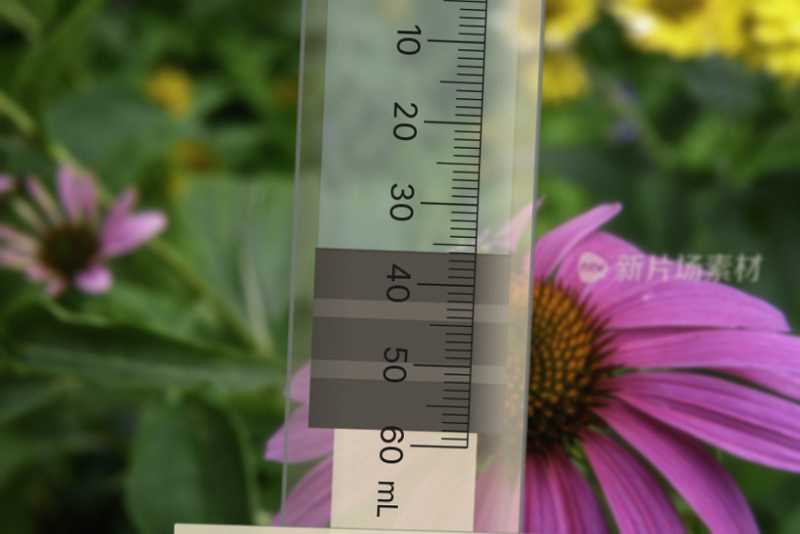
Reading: 36 mL
